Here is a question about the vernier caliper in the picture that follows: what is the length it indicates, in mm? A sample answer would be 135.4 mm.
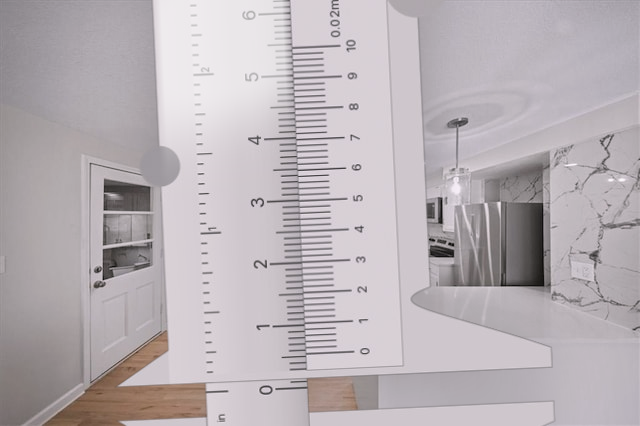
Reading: 5.4 mm
